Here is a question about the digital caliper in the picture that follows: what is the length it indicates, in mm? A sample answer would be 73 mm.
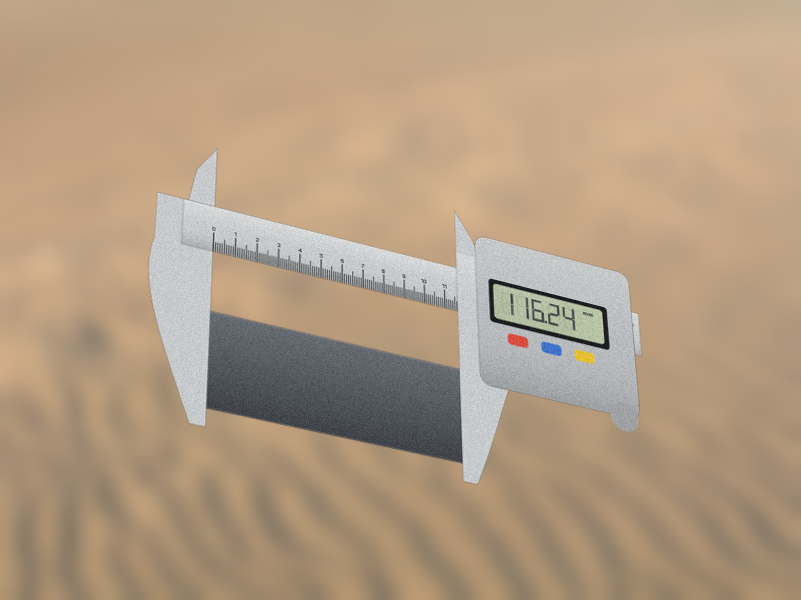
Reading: 116.24 mm
